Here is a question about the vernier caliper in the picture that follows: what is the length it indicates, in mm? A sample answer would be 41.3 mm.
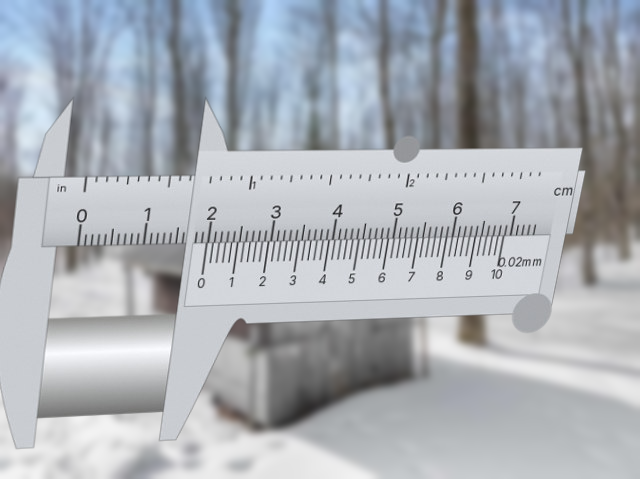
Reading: 19.8 mm
